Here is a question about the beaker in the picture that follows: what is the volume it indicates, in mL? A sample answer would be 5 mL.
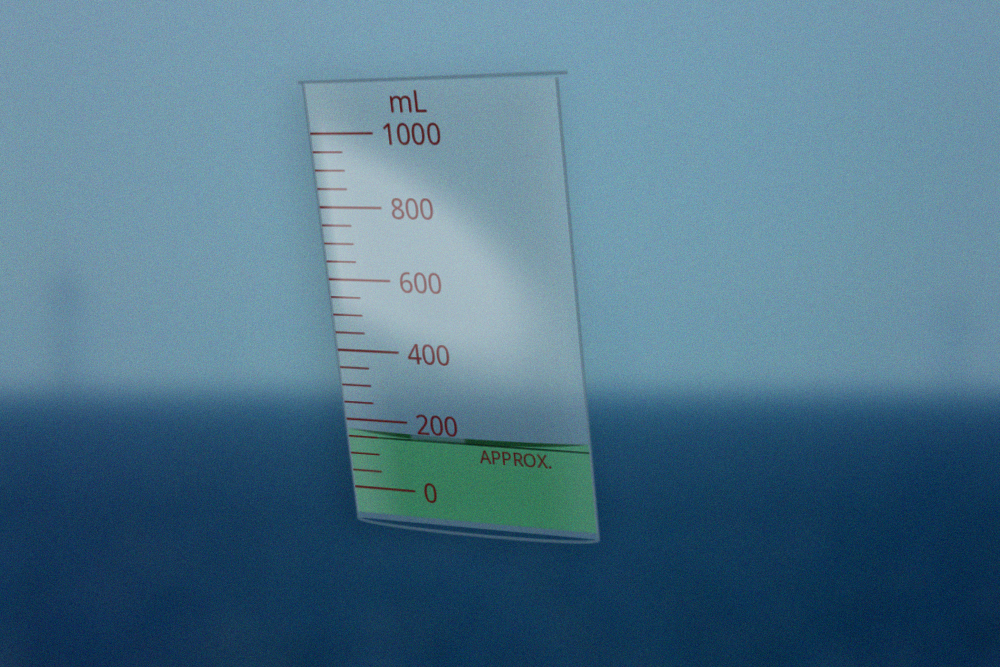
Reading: 150 mL
